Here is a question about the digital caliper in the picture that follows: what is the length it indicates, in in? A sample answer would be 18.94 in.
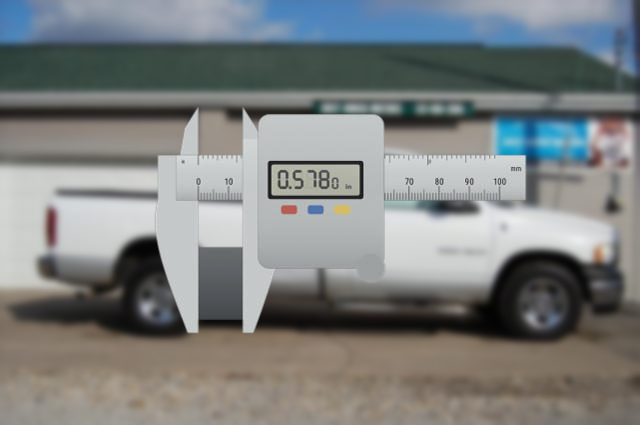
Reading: 0.5780 in
